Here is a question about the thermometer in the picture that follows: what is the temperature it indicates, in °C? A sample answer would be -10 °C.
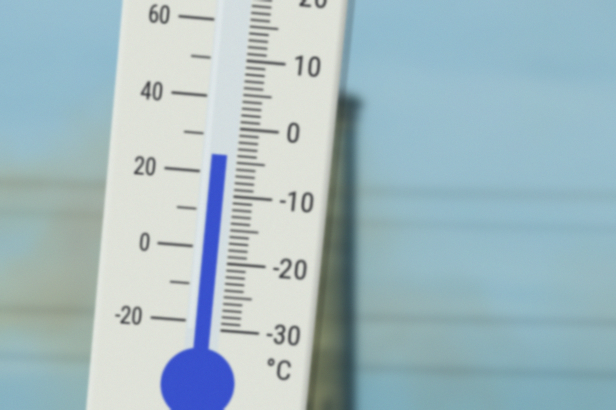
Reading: -4 °C
